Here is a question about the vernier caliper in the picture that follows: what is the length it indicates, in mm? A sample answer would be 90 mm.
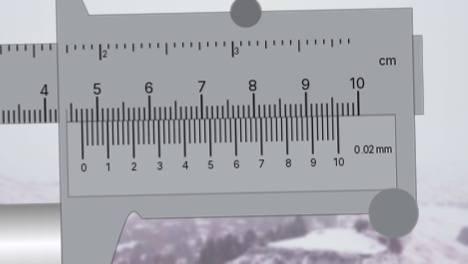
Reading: 47.0 mm
